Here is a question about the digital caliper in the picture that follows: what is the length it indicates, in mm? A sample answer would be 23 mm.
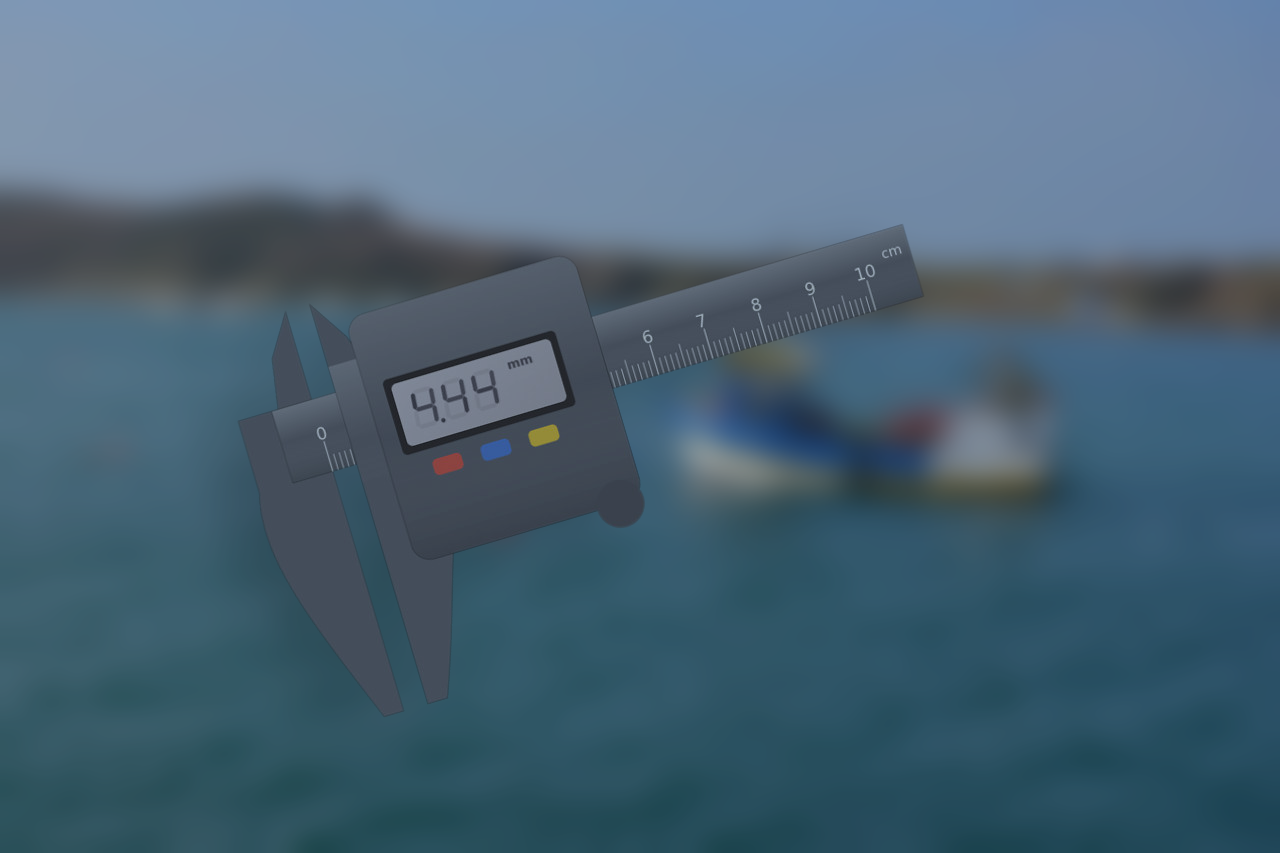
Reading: 4.44 mm
